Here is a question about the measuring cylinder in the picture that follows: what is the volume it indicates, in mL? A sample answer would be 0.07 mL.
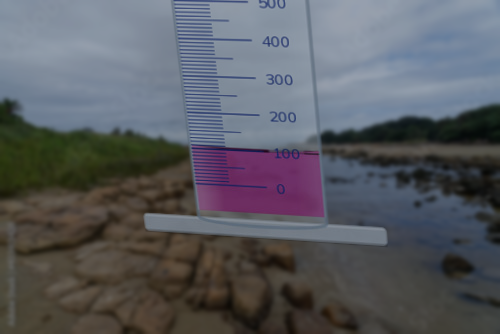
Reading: 100 mL
